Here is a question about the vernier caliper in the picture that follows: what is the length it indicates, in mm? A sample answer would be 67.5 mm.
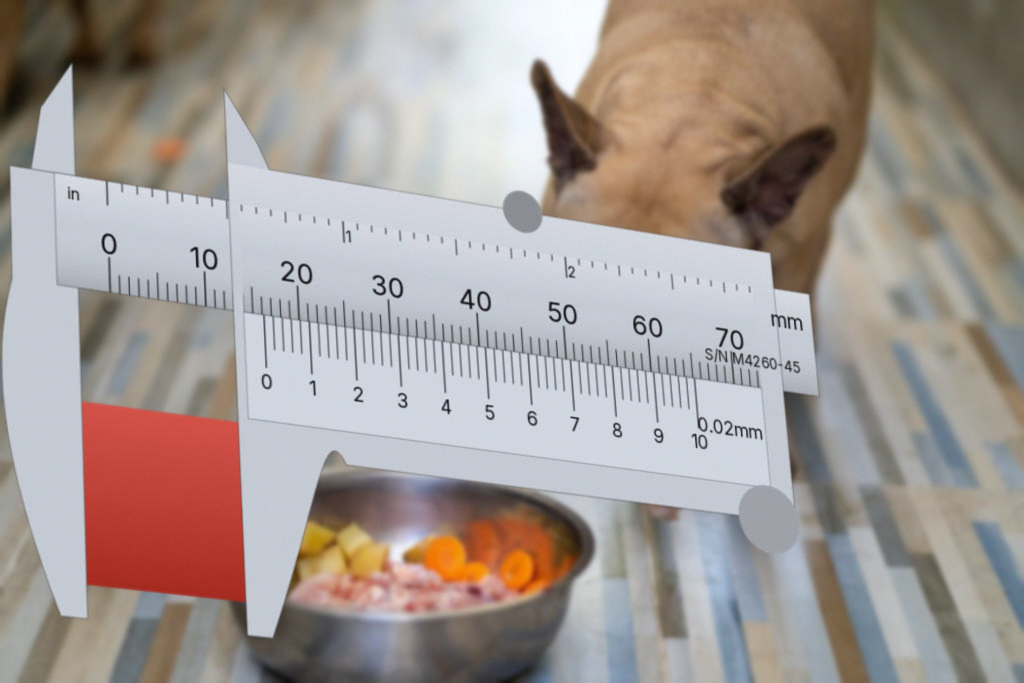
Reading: 16.2 mm
